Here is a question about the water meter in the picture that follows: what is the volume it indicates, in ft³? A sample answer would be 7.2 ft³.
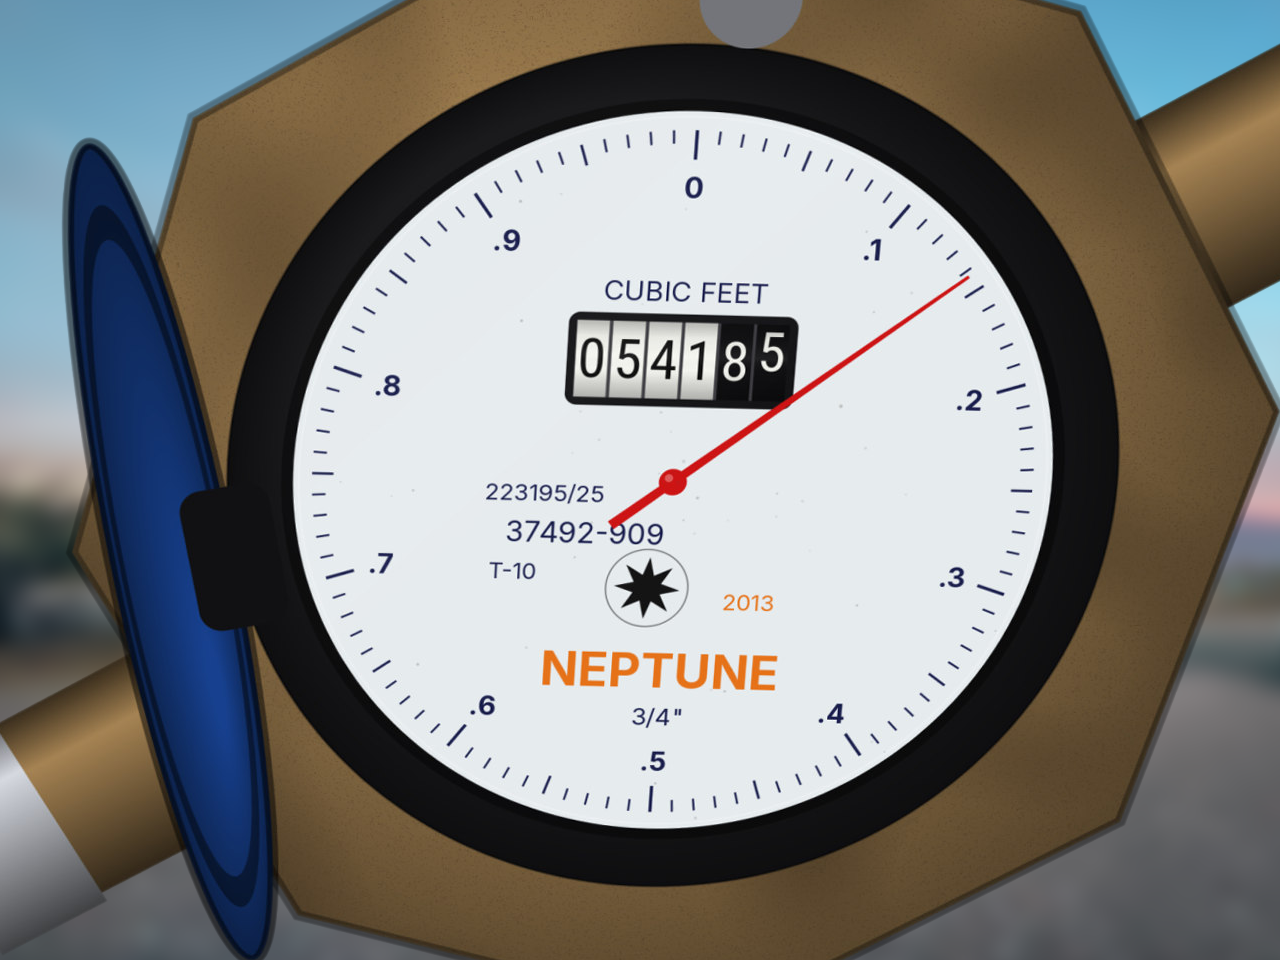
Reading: 54185.14 ft³
